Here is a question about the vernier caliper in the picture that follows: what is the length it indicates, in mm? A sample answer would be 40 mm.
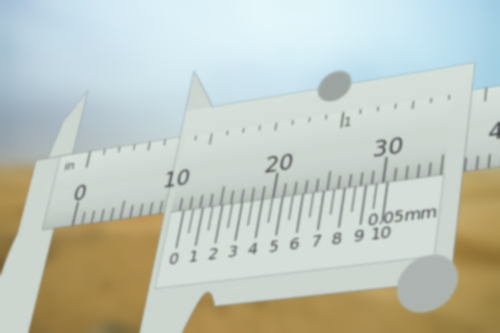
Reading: 11.4 mm
